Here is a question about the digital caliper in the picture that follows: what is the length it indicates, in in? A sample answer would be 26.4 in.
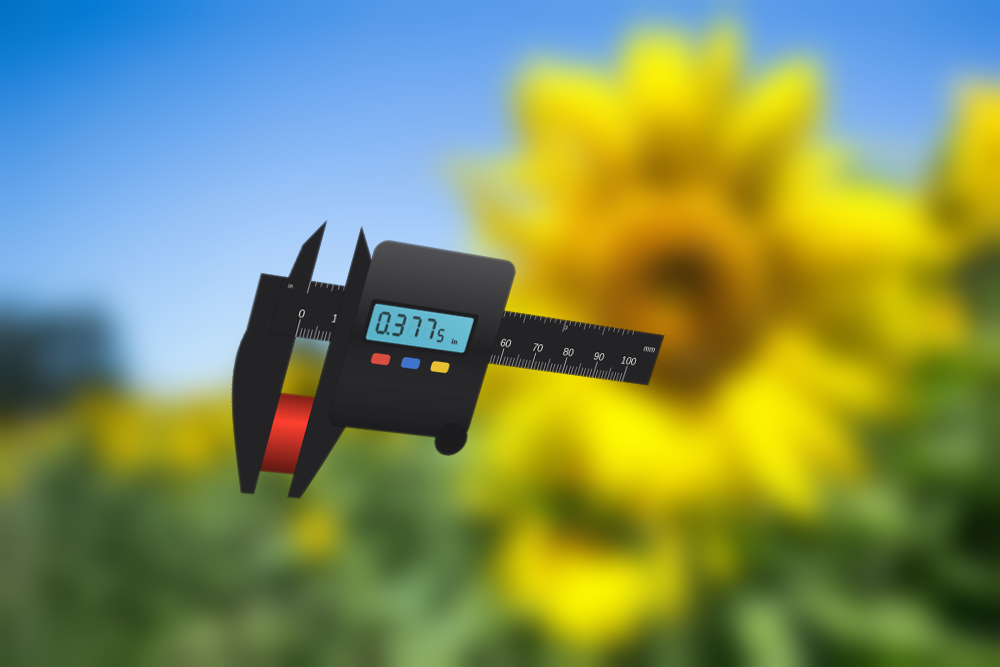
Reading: 0.3775 in
